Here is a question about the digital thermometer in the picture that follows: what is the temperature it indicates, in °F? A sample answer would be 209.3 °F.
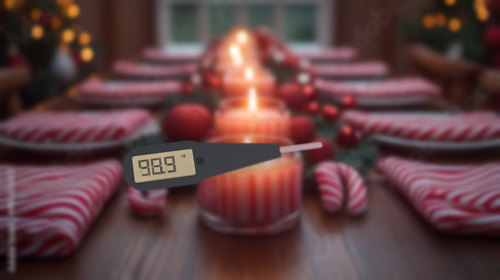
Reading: 98.9 °F
